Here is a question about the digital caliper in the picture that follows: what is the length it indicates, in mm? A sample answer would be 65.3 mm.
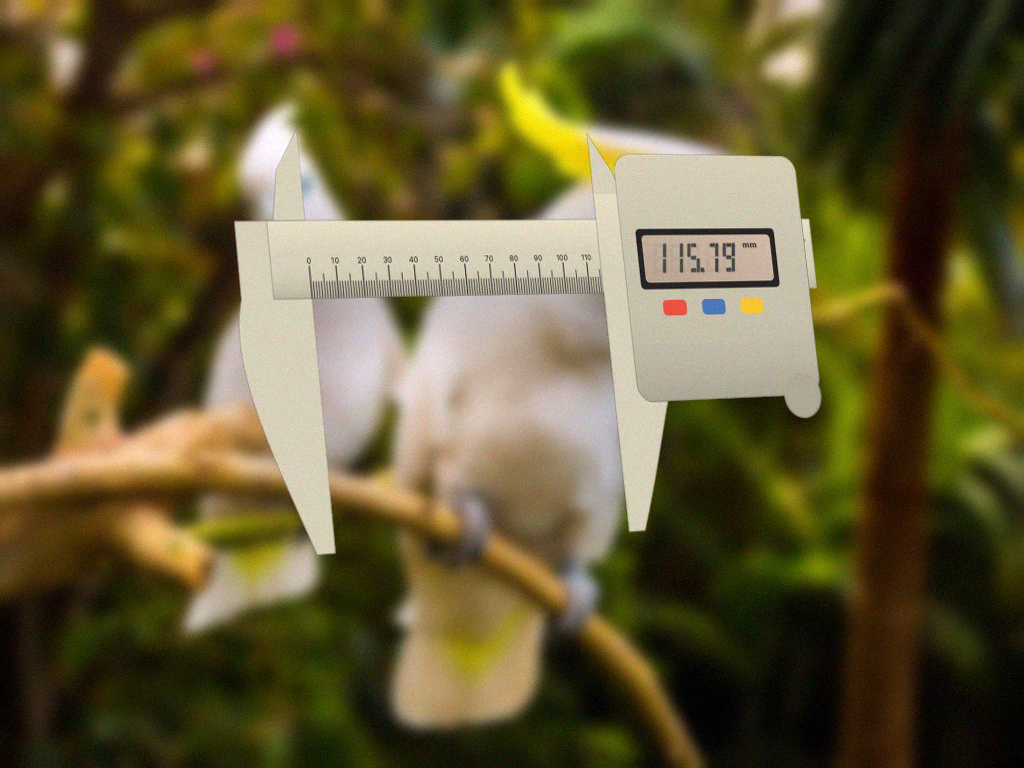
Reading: 115.79 mm
